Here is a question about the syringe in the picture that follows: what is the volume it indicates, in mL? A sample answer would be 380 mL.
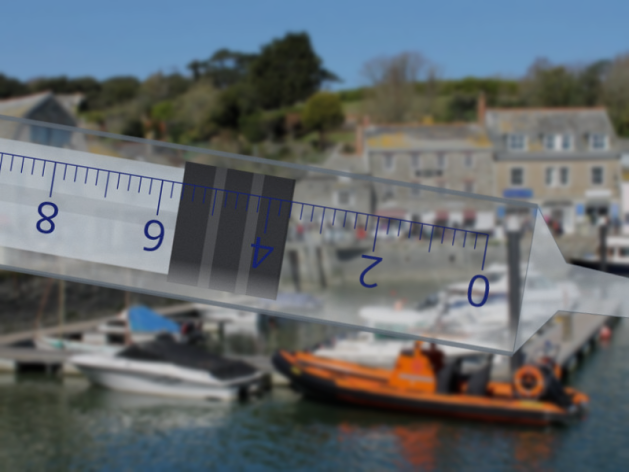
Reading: 3.6 mL
